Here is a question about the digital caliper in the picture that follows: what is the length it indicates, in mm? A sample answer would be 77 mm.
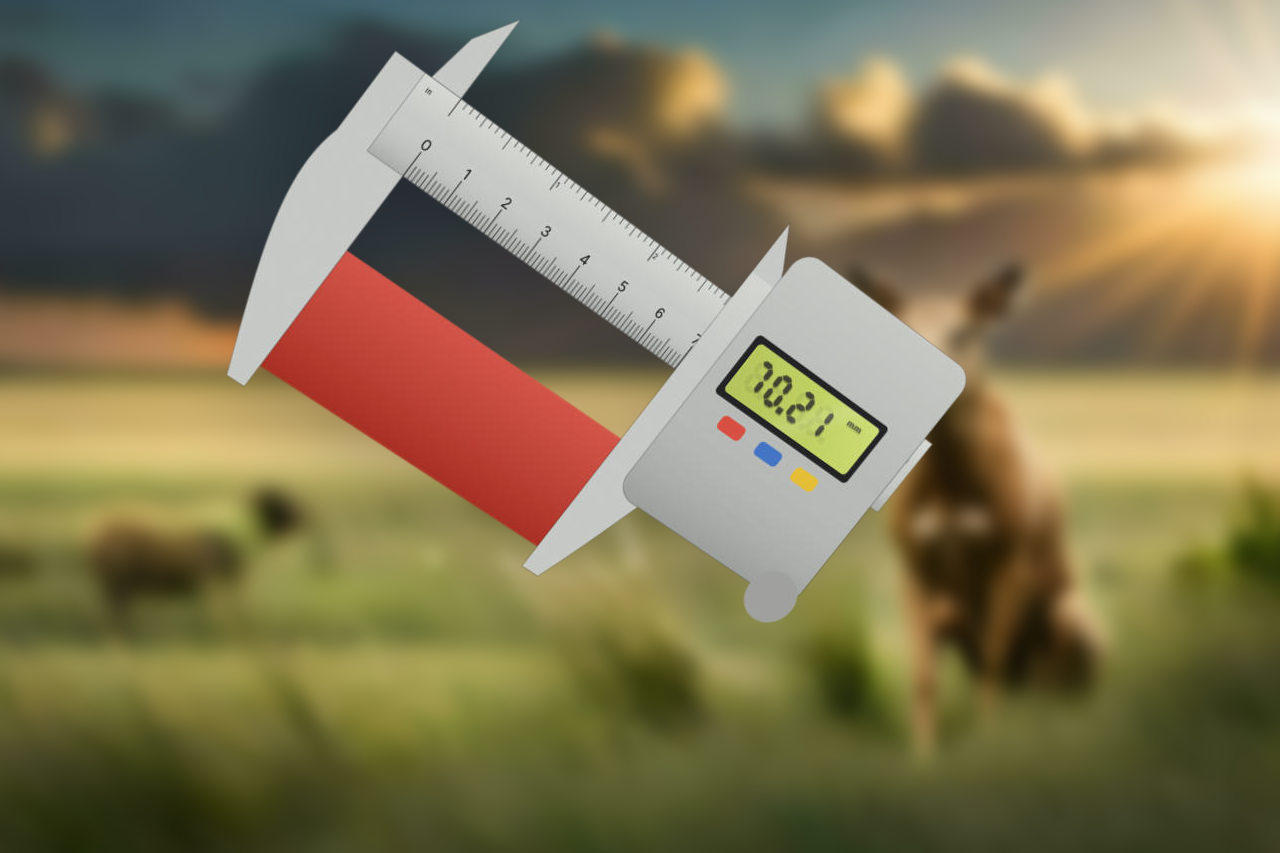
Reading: 70.21 mm
